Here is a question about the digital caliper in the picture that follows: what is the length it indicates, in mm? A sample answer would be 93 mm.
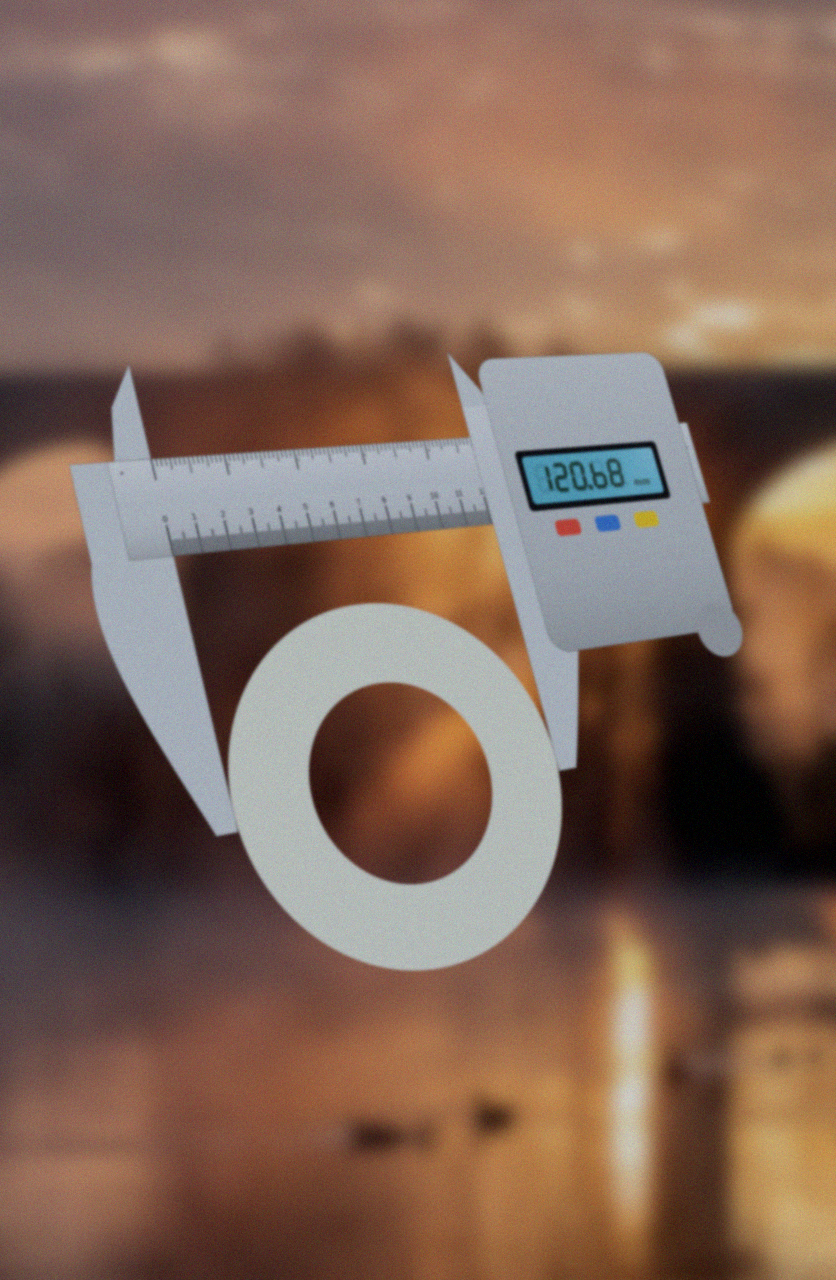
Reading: 120.68 mm
